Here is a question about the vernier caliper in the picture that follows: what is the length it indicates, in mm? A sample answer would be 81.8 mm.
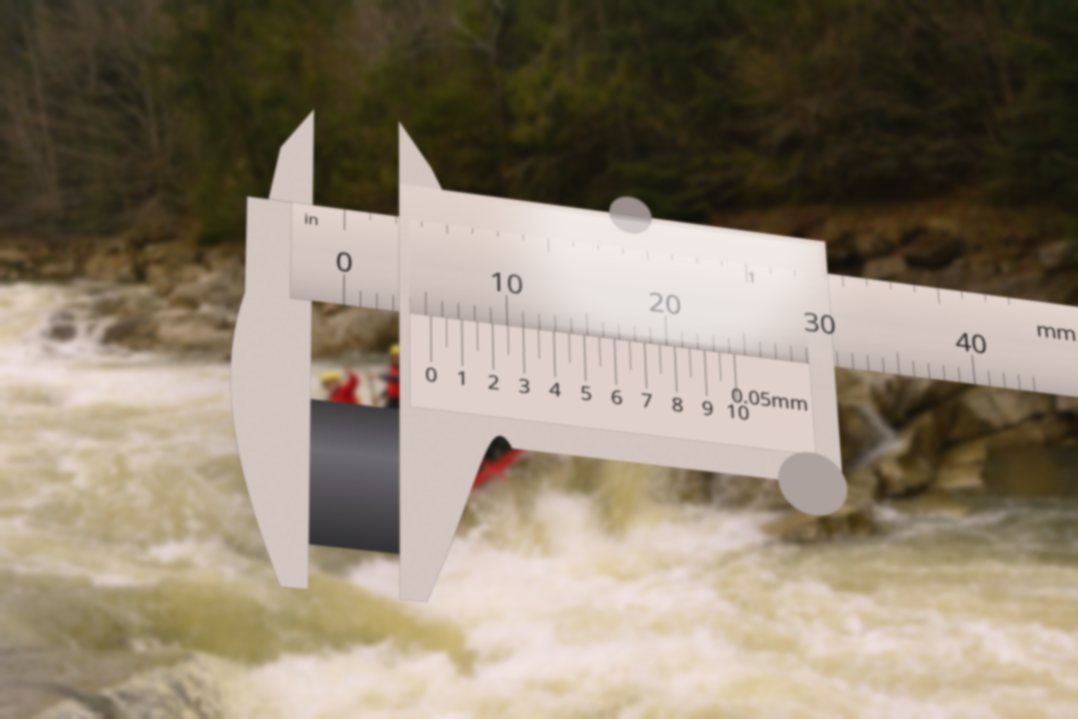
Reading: 5.3 mm
